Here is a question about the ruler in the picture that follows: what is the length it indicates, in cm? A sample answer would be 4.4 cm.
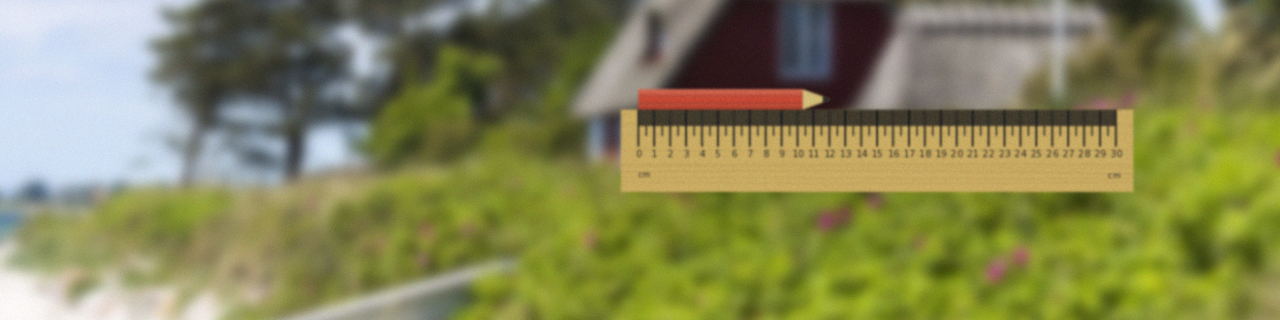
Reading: 12 cm
